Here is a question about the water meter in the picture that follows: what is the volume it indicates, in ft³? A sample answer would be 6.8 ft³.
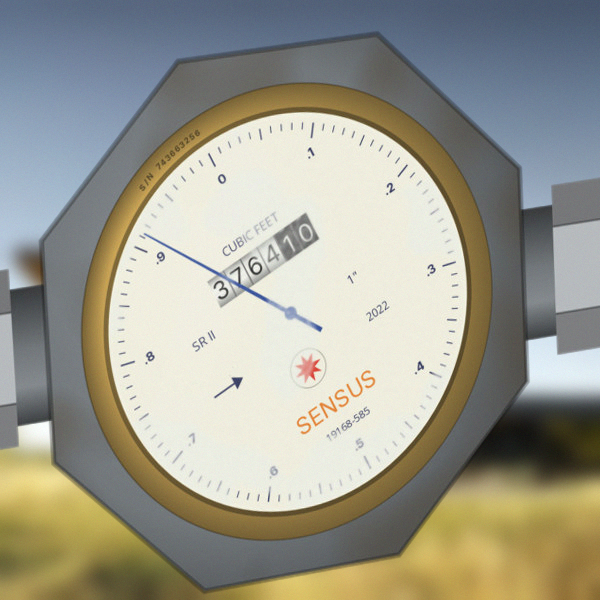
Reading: 376409.91 ft³
